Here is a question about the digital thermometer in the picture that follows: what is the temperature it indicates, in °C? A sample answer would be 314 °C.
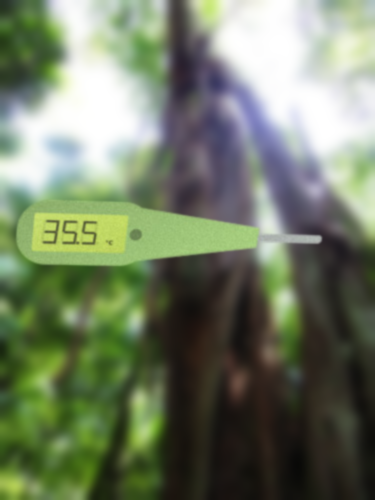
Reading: 35.5 °C
